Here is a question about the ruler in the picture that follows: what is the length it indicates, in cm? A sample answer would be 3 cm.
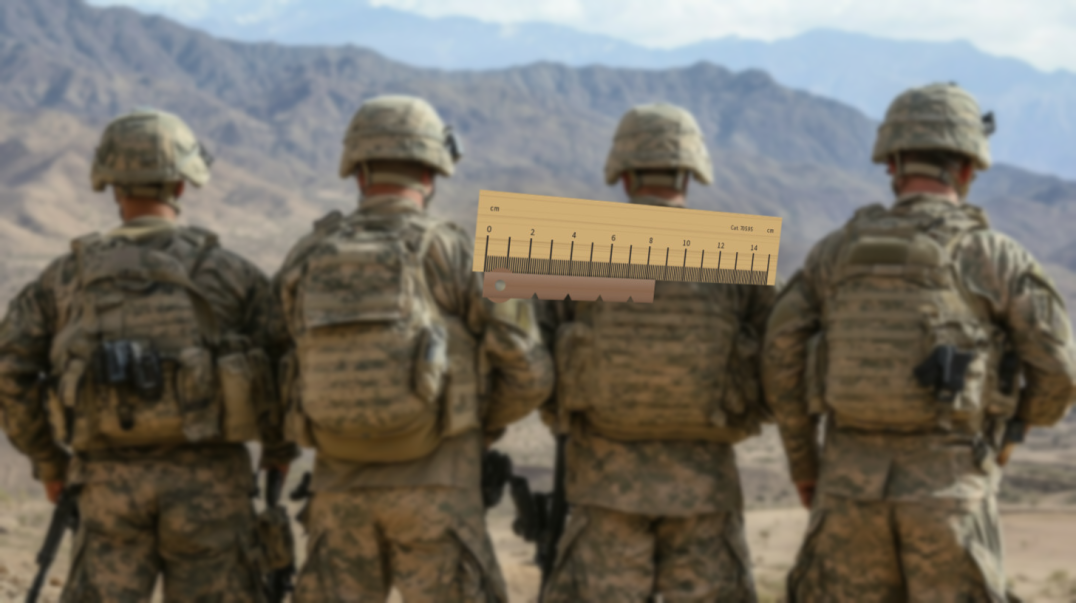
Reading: 8.5 cm
